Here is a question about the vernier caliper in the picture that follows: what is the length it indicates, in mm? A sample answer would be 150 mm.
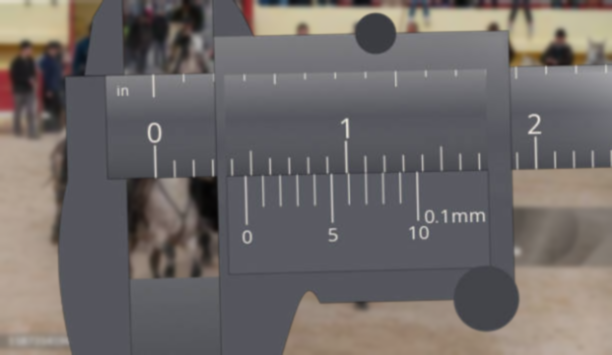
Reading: 4.7 mm
